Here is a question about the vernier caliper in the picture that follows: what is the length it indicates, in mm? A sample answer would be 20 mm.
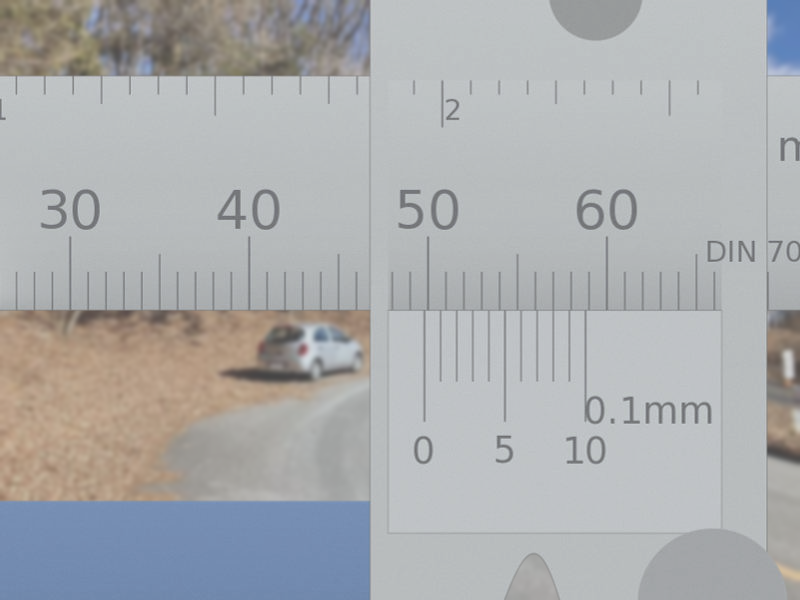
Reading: 49.8 mm
